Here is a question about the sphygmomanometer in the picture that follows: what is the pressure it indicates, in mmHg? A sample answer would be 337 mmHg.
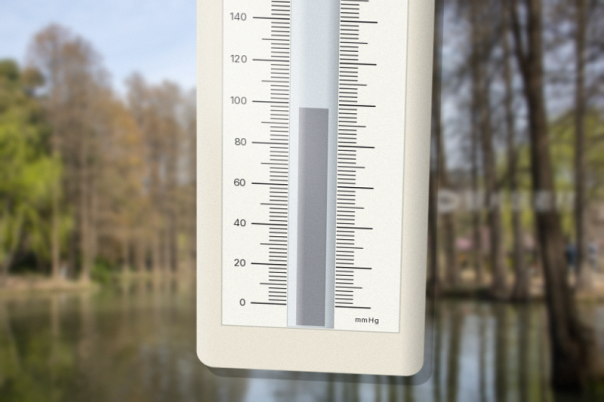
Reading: 98 mmHg
